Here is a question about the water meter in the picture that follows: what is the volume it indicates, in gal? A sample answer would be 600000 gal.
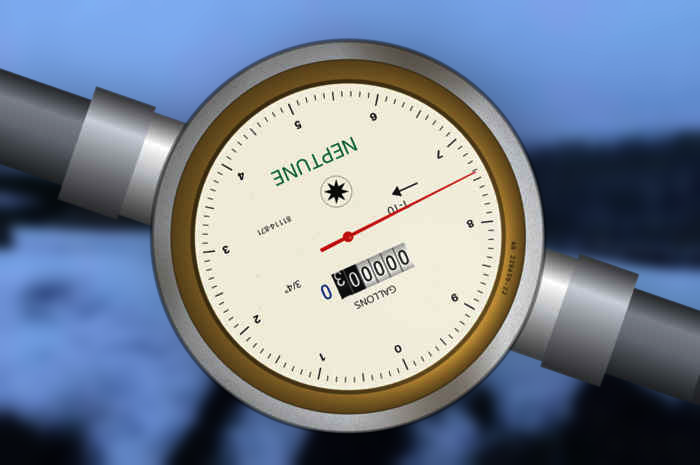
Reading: 27.4 gal
